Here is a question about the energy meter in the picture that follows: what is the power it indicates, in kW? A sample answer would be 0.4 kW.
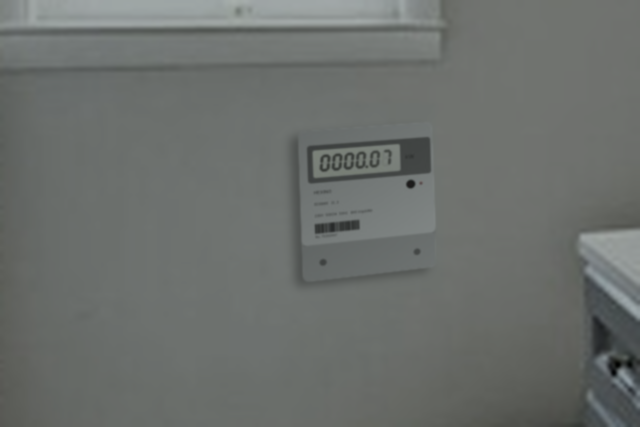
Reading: 0.07 kW
